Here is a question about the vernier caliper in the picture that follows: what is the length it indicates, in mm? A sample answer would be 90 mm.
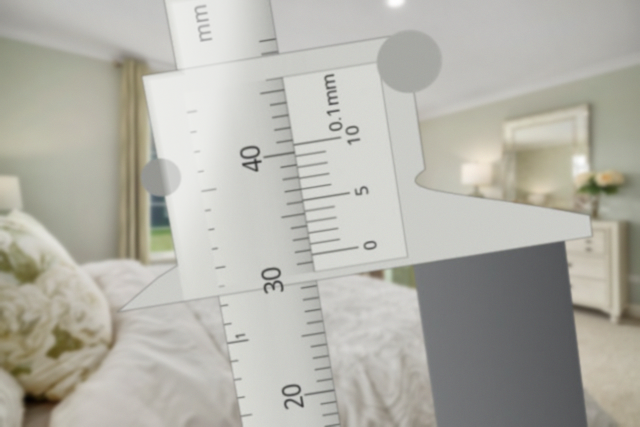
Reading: 31.6 mm
